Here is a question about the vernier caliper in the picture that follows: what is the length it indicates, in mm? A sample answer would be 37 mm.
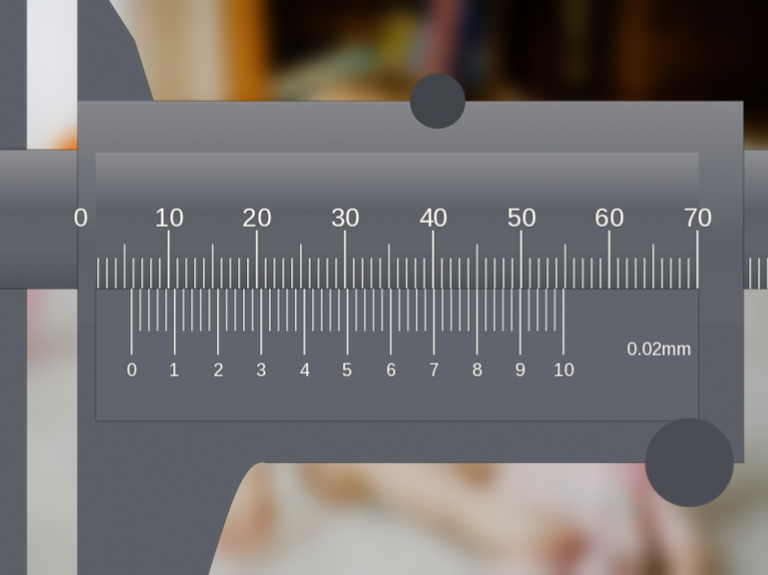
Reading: 5.8 mm
